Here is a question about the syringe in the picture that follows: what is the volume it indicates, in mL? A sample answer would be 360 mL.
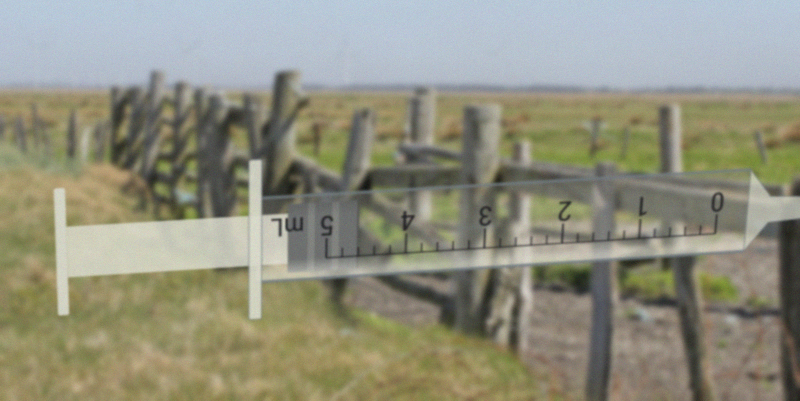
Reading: 4.6 mL
